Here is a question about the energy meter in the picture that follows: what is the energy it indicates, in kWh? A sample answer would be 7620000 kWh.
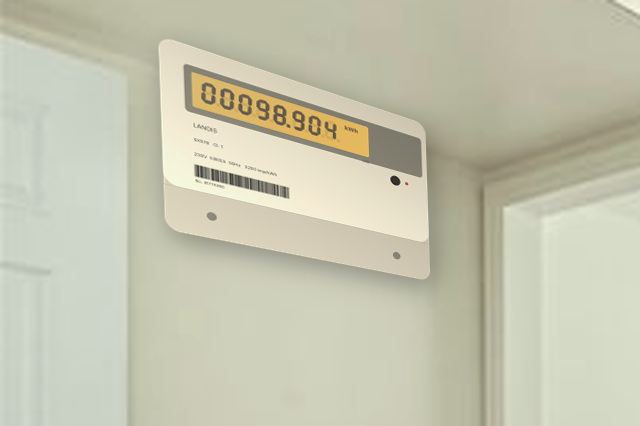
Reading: 98.904 kWh
